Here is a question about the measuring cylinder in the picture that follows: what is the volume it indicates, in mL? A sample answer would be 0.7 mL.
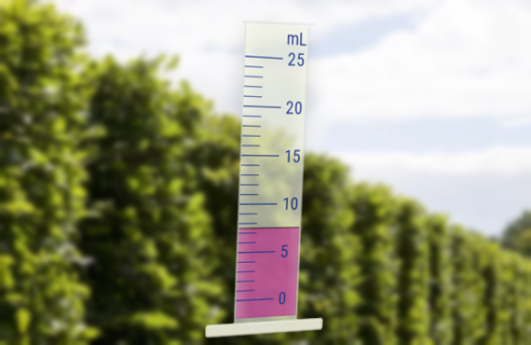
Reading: 7.5 mL
